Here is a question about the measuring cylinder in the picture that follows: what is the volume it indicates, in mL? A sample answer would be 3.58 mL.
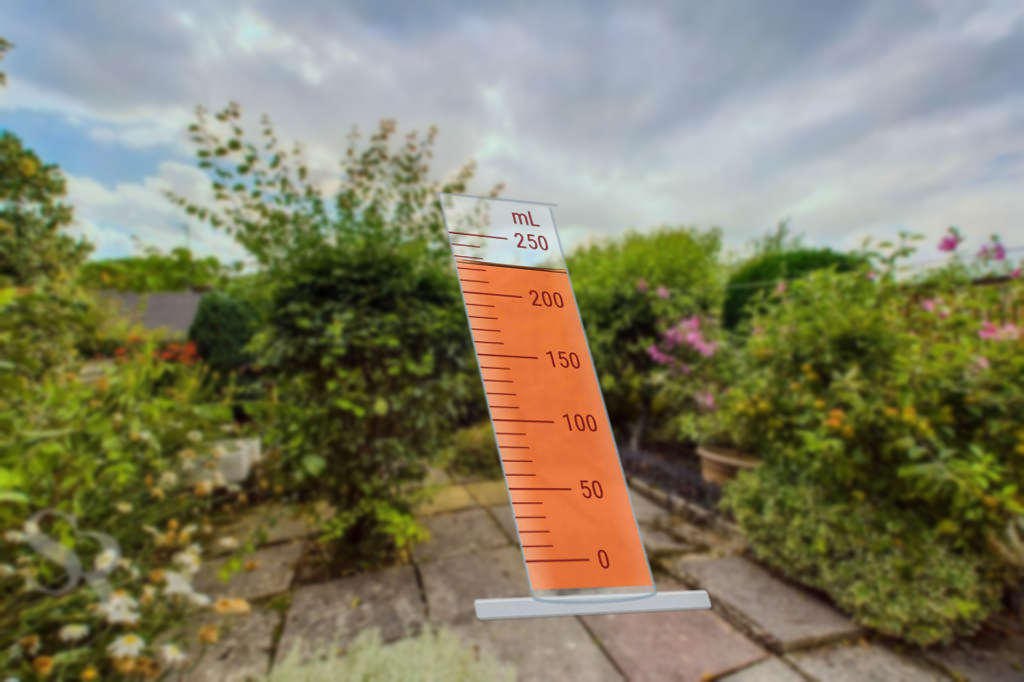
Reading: 225 mL
